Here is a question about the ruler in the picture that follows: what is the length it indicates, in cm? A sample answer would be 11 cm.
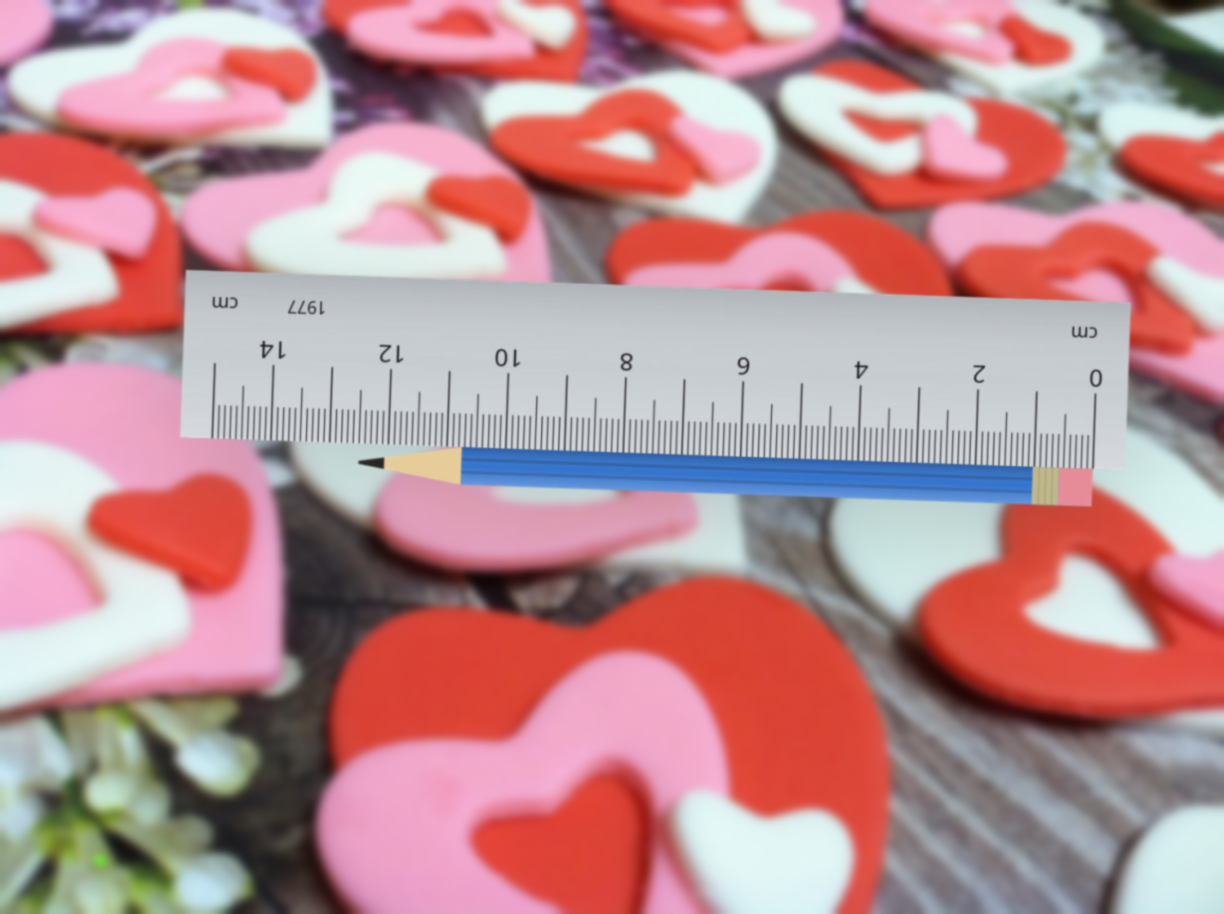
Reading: 12.5 cm
